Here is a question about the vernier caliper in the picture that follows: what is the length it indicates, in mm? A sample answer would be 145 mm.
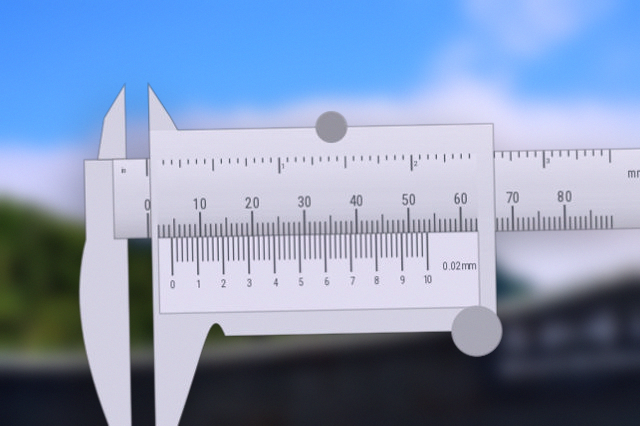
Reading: 4.5 mm
